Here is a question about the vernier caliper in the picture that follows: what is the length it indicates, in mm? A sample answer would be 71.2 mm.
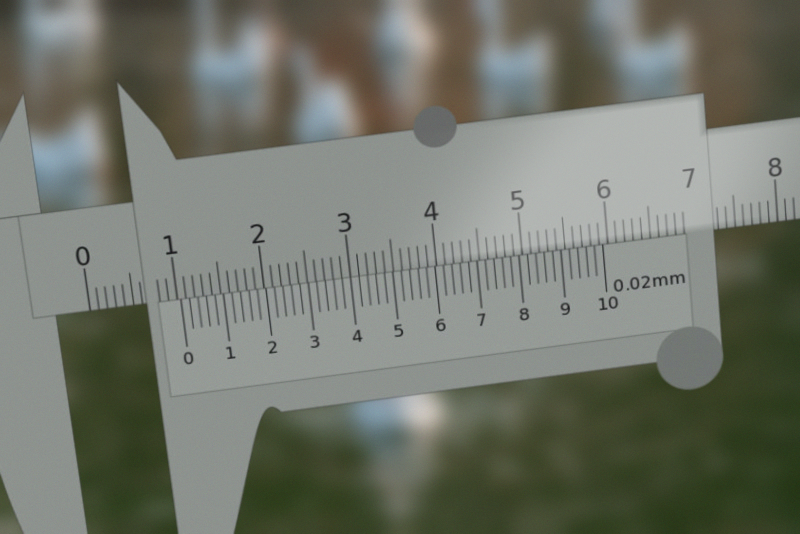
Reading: 10.4 mm
